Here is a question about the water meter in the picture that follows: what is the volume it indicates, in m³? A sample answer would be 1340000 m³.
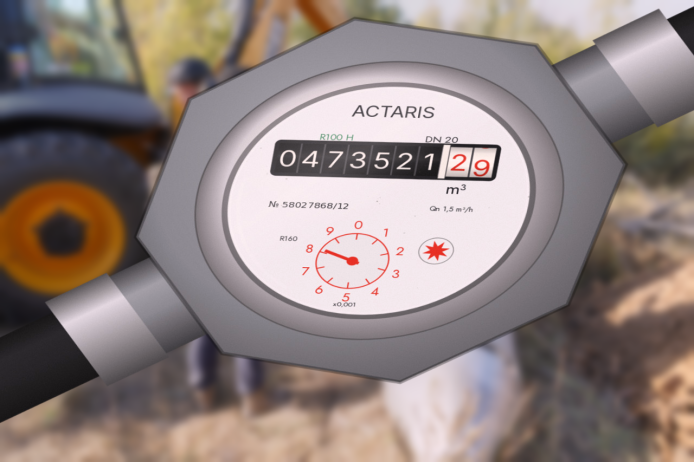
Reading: 473521.288 m³
